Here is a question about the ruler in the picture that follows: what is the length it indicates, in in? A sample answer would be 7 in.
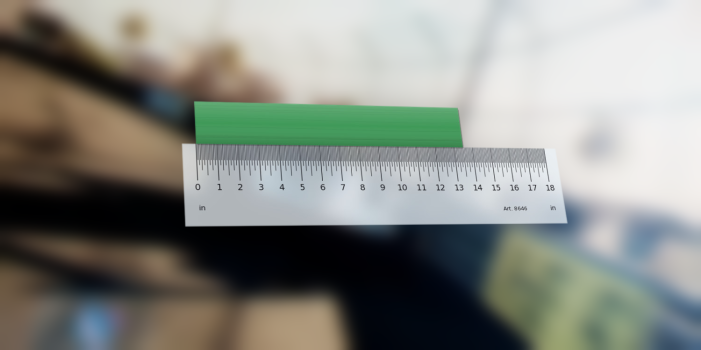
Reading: 13.5 in
